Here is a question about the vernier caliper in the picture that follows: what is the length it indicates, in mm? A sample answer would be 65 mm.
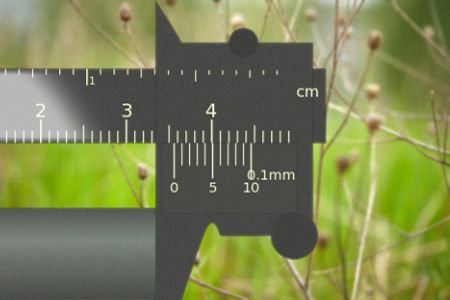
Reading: 35.6 mm
